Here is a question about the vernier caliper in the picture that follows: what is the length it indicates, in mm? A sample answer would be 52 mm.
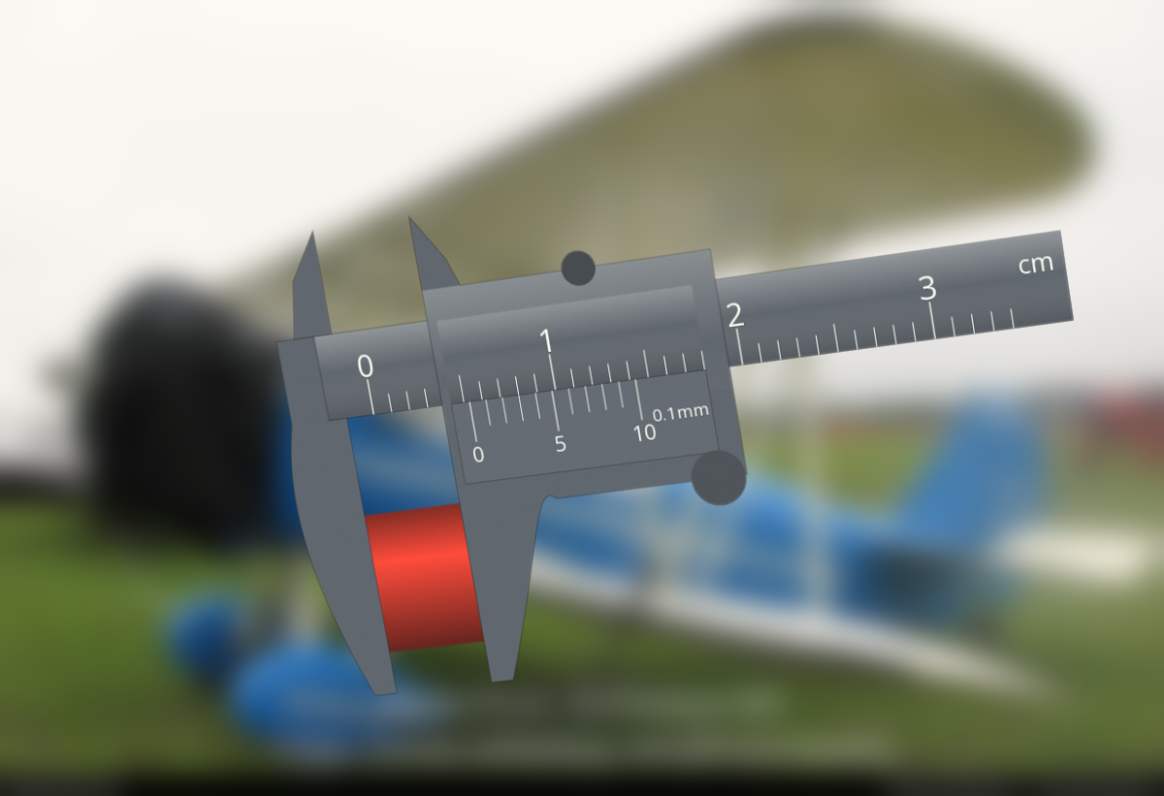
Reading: 5.3 mm
